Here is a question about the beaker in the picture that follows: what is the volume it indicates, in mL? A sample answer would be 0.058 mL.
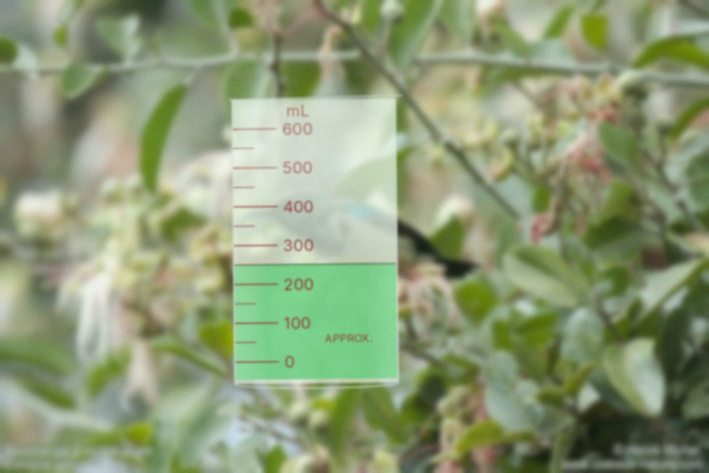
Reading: 250 mL
